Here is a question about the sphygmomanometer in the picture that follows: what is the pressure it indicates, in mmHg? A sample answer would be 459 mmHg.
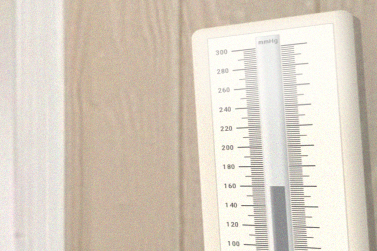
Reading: 160 mmHg
